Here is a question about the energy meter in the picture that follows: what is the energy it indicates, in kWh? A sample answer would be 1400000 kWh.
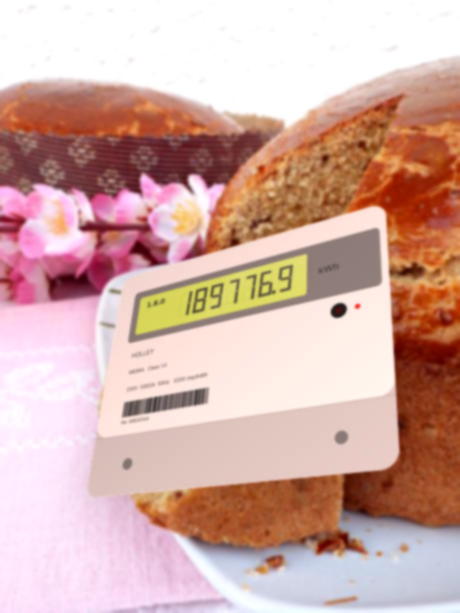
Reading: 189776.9 kWh
